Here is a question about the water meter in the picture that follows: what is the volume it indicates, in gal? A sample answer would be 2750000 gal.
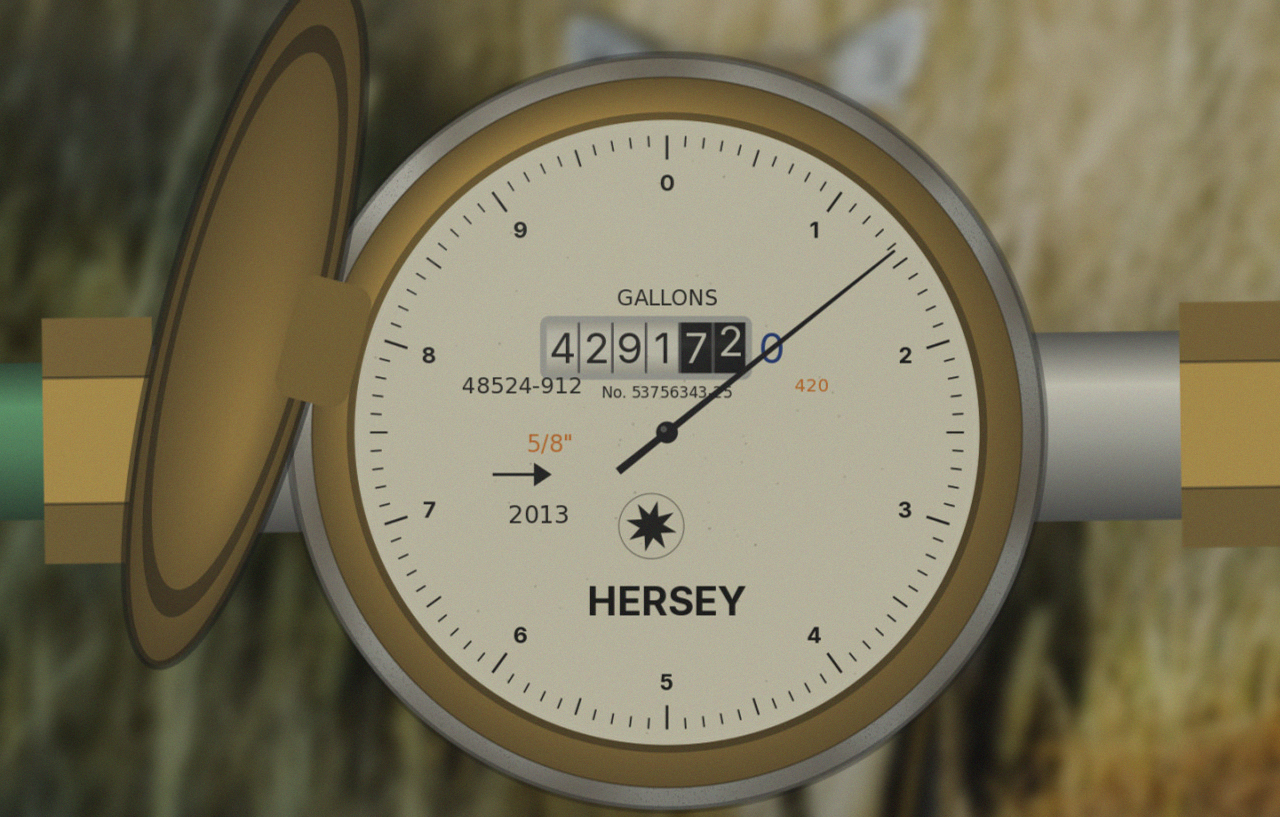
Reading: 4291721.4 gal
